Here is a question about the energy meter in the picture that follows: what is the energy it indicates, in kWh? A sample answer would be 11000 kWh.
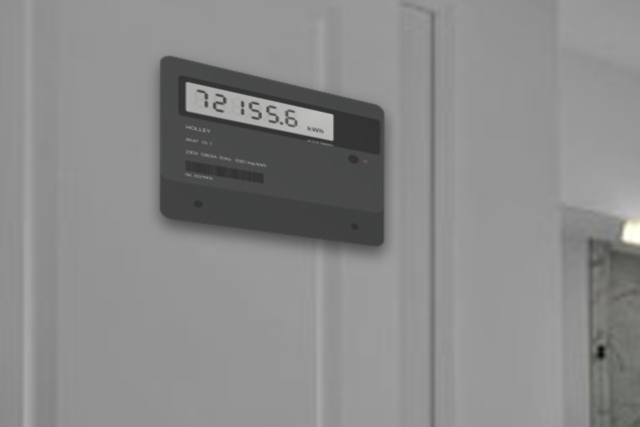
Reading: 72155.6 kWh
